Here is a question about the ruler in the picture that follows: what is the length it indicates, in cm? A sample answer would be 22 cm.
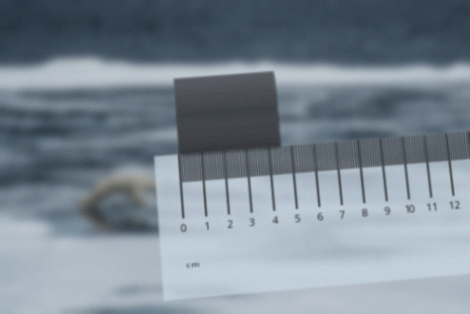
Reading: 4.5 cm
